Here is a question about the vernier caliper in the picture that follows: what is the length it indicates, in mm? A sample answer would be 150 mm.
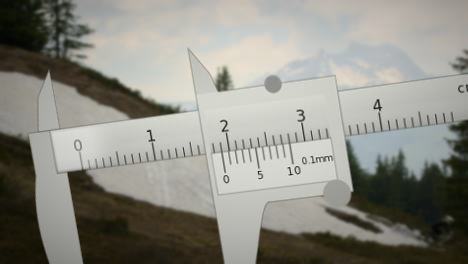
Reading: 19.0 mm
